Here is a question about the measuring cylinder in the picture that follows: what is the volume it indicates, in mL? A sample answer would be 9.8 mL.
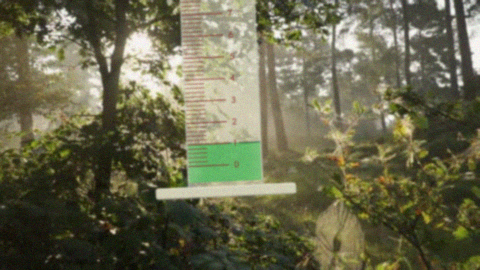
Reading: 1 mL
